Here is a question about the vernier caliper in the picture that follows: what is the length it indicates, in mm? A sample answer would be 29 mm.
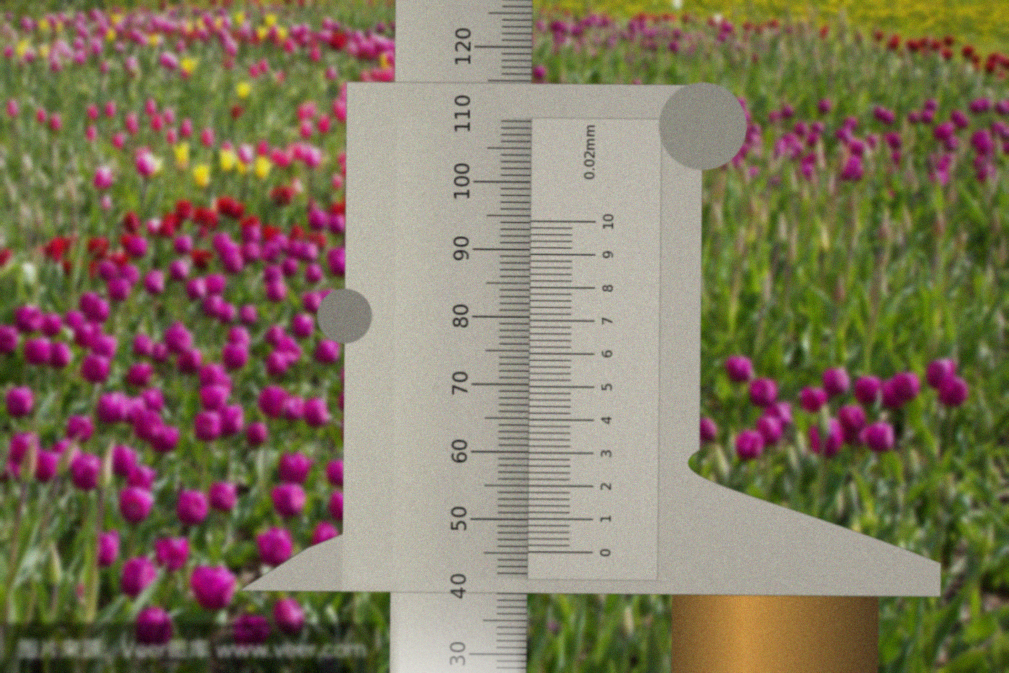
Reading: 45.2 mm
